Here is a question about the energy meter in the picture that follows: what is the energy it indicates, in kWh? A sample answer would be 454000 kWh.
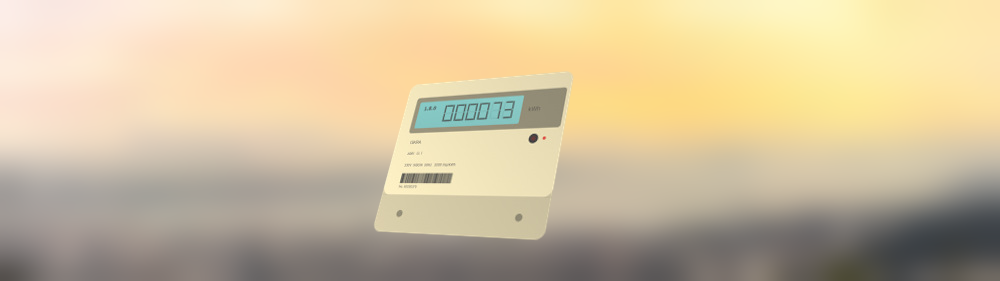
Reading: 73 kWh
